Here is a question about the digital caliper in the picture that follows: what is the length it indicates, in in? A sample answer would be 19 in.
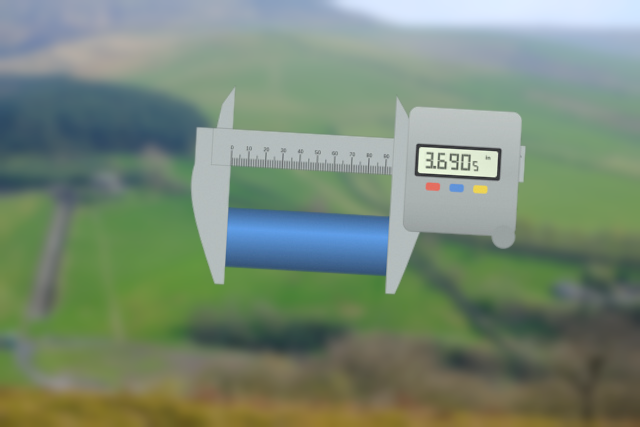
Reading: 3.6905 in
